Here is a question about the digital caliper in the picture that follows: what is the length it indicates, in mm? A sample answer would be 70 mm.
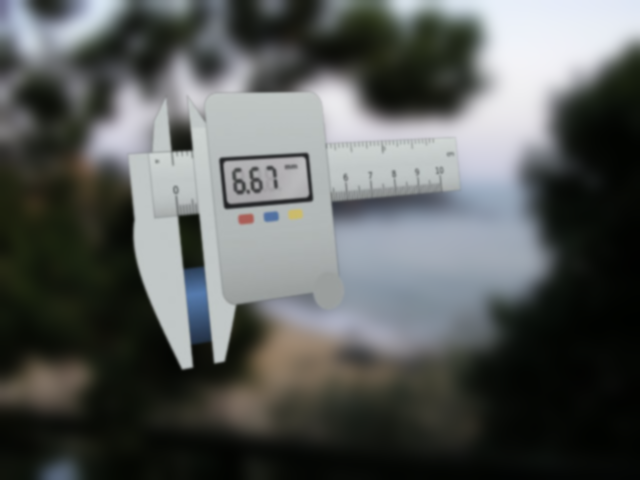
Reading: 6.67 mm
